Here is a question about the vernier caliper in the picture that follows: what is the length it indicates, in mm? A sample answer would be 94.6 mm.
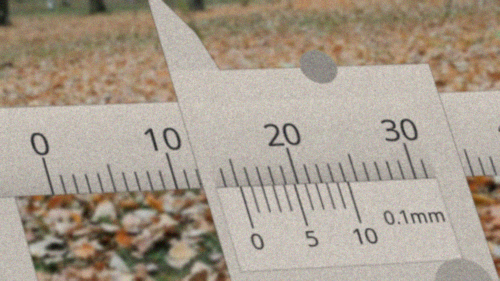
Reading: 15.2 mm
